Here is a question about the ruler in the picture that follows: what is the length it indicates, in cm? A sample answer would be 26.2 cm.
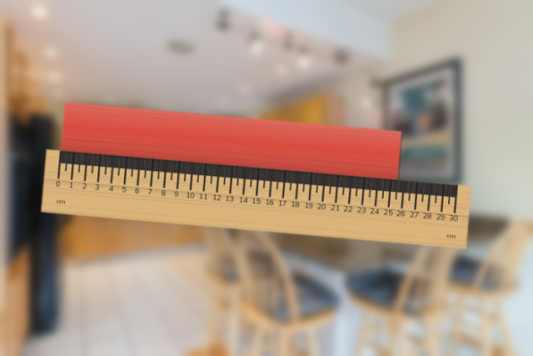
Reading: 25.5 cm
